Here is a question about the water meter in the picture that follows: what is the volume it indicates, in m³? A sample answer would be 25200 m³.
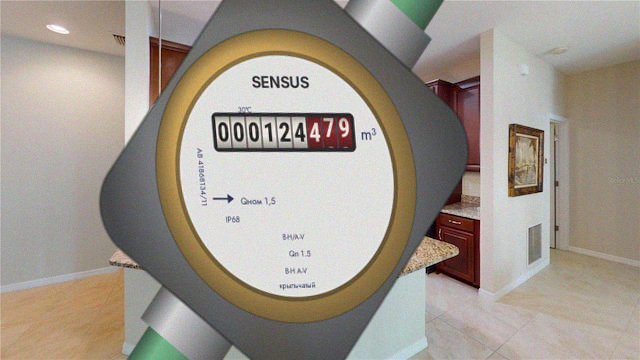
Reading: 124.479 m³
